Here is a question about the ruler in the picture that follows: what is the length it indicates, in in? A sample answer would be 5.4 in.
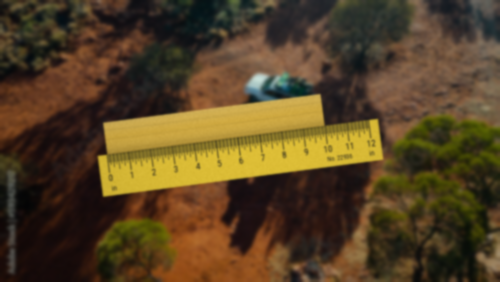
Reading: 10 in
